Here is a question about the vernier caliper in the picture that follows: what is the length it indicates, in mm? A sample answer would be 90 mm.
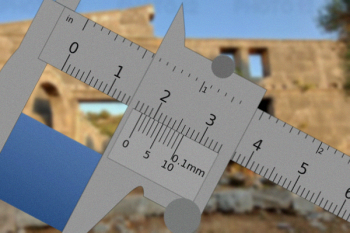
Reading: 17.6 mm
